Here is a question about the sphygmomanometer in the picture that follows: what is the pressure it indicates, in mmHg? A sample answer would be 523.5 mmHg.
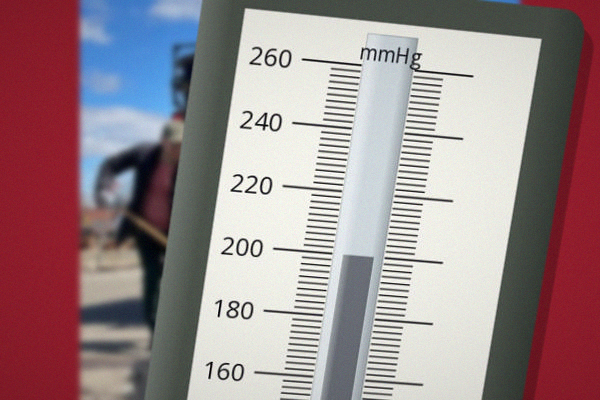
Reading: 200 mmHg
